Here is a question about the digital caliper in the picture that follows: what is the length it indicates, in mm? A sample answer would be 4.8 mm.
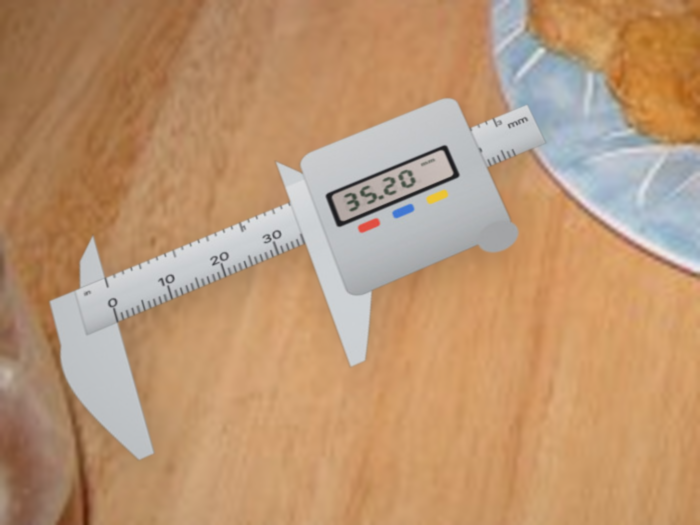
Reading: 35.20 mm
